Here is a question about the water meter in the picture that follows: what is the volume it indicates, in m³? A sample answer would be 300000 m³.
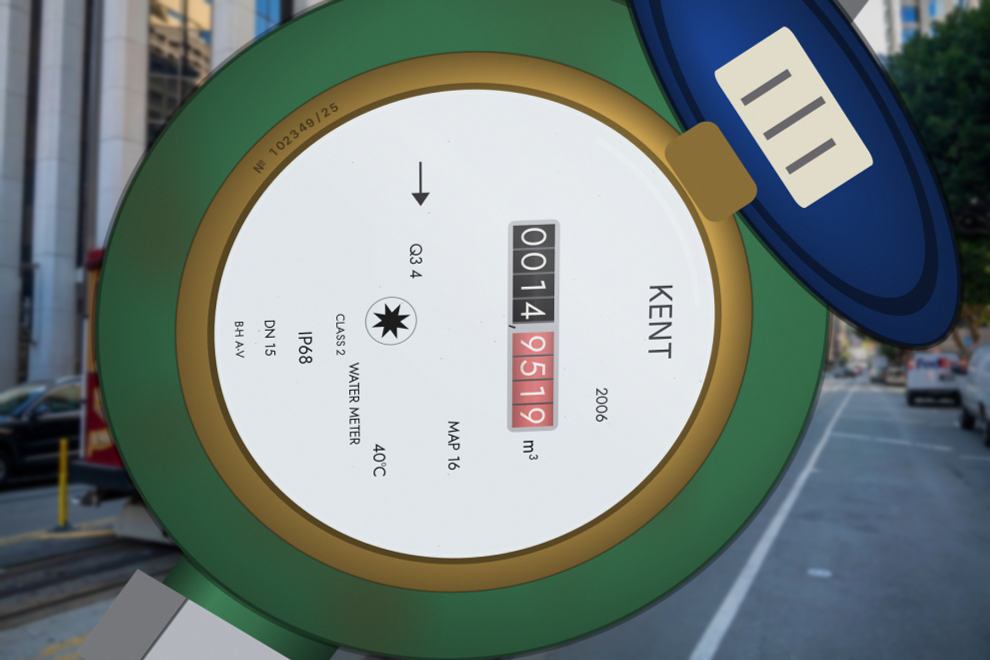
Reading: 14.9519 m³
